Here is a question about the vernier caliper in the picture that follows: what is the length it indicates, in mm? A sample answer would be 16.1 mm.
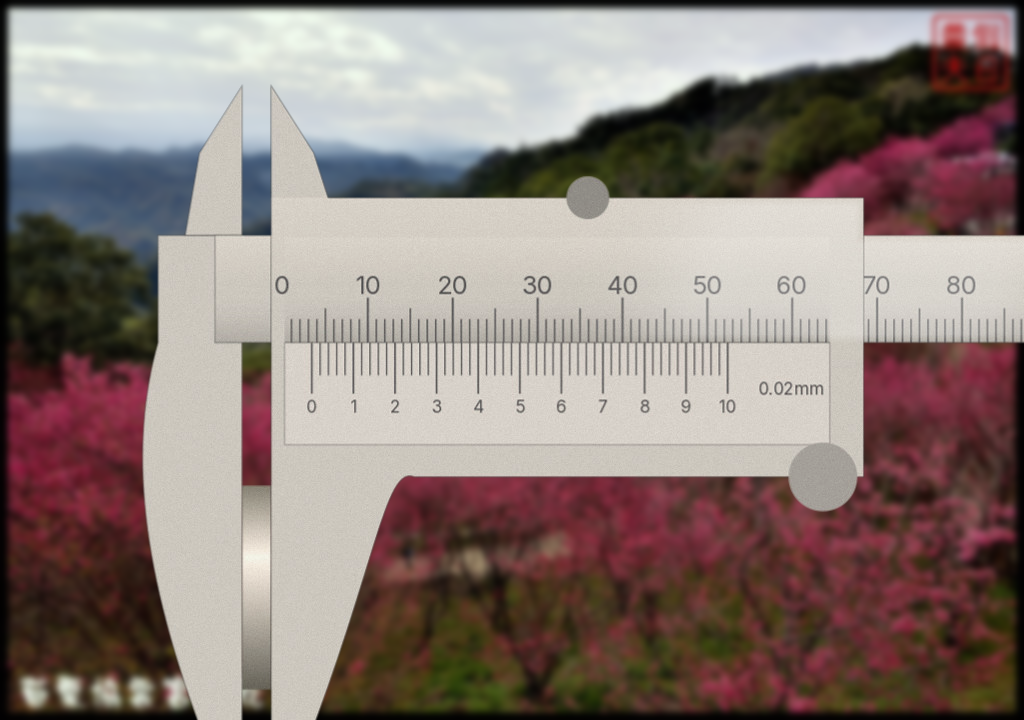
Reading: 3.4 mm
